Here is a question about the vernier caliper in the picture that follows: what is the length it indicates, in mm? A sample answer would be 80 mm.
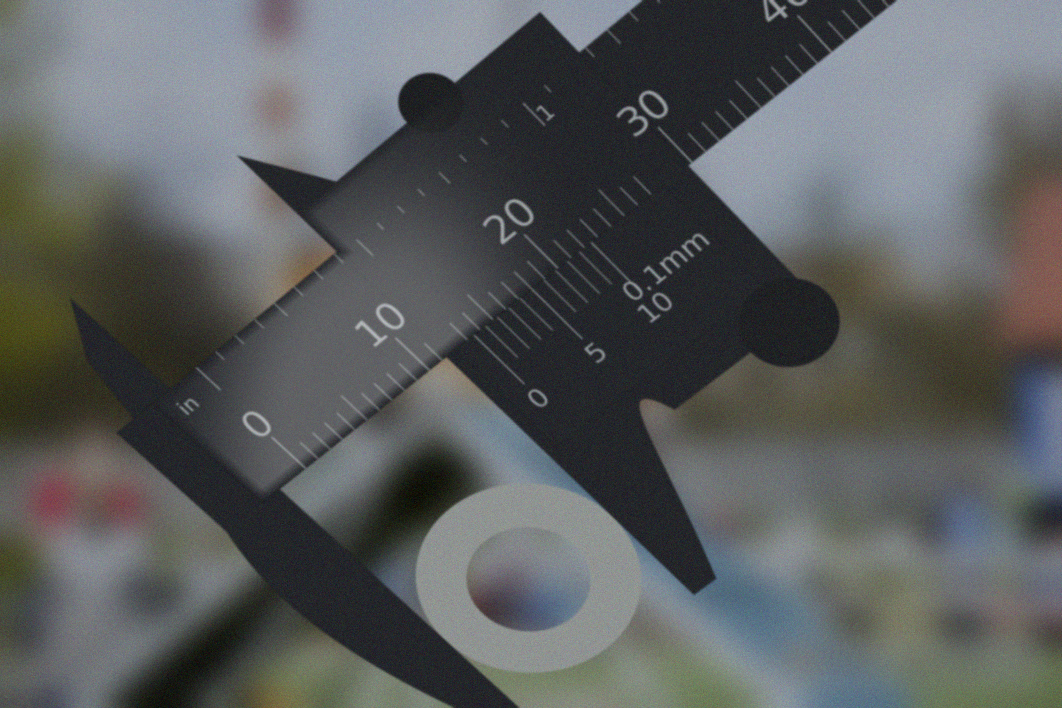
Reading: 13.5 mm
